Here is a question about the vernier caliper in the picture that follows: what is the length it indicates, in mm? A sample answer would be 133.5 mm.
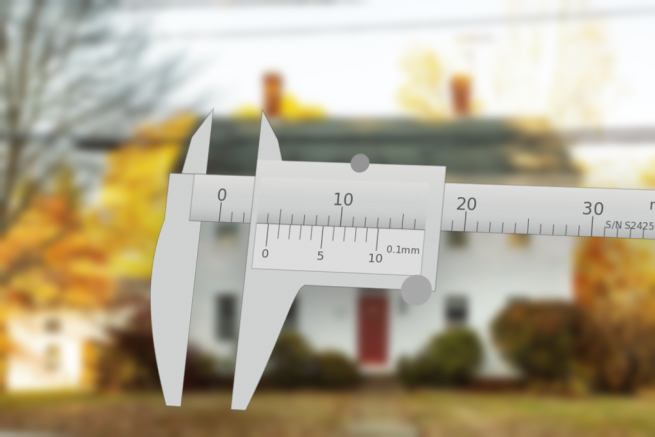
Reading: 4.1 mm
